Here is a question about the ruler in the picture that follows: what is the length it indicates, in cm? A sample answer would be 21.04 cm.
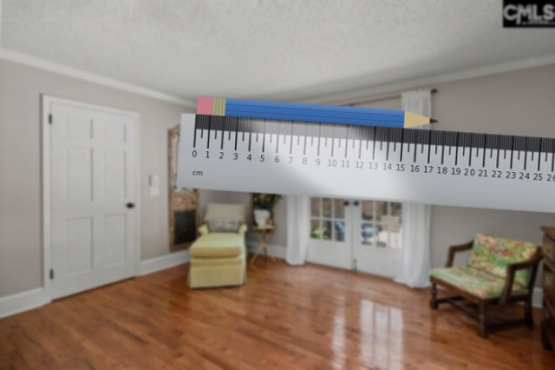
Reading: 17.5 cm
